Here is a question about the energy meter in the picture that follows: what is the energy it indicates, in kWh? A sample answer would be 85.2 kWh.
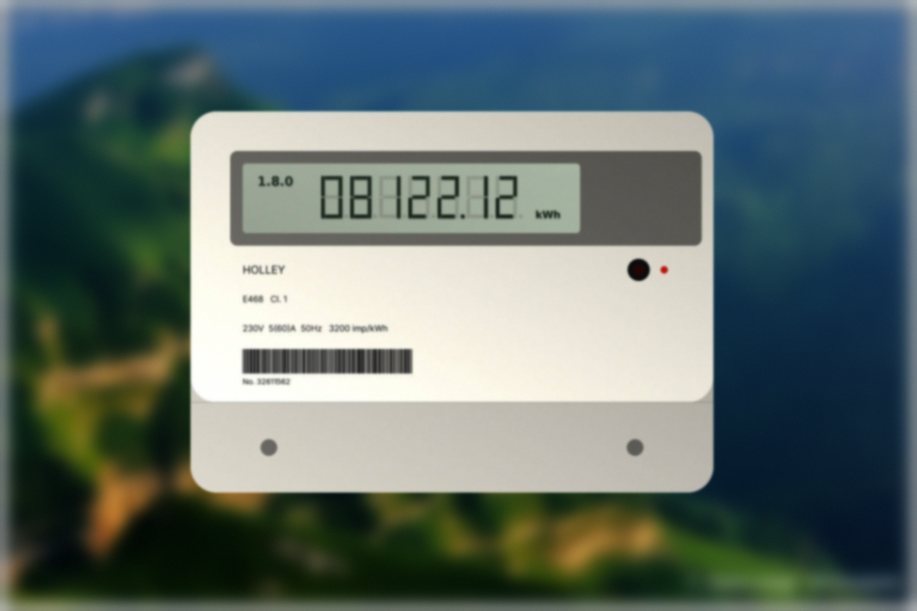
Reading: 8122.12 kWh
